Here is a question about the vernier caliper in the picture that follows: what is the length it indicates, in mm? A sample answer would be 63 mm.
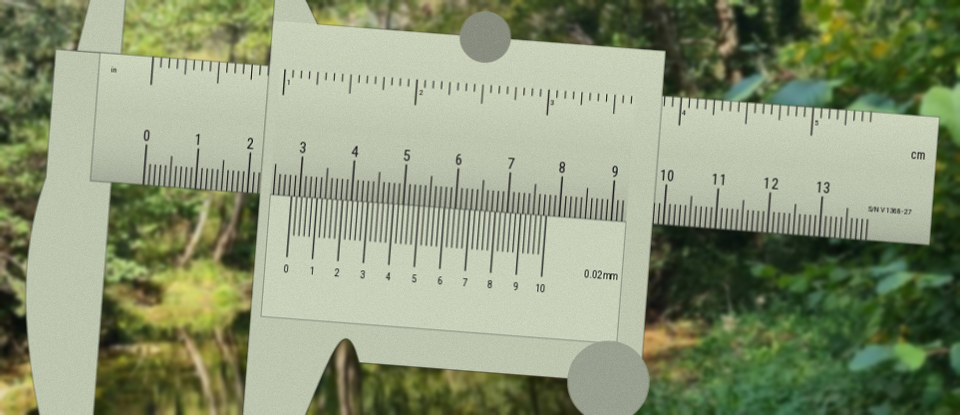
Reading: 28.5 mm
